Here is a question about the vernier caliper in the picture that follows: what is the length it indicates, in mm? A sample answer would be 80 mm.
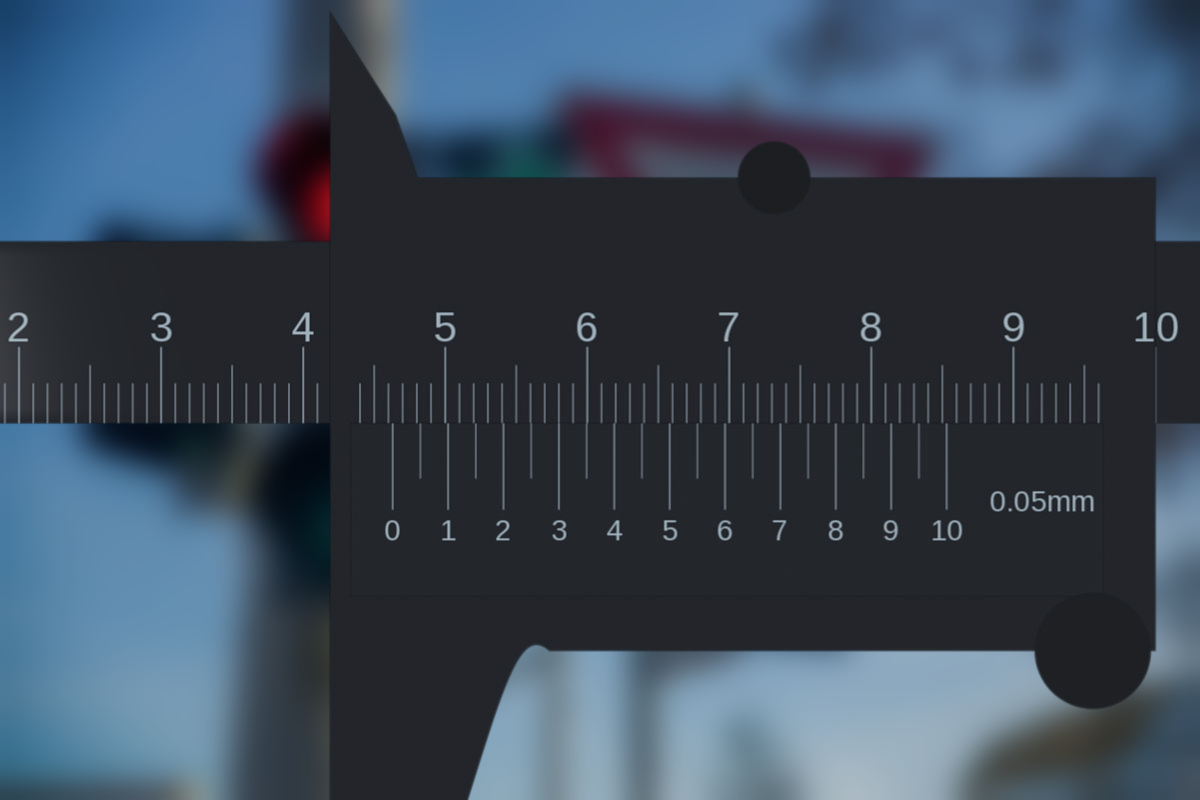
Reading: 46.3 mm
